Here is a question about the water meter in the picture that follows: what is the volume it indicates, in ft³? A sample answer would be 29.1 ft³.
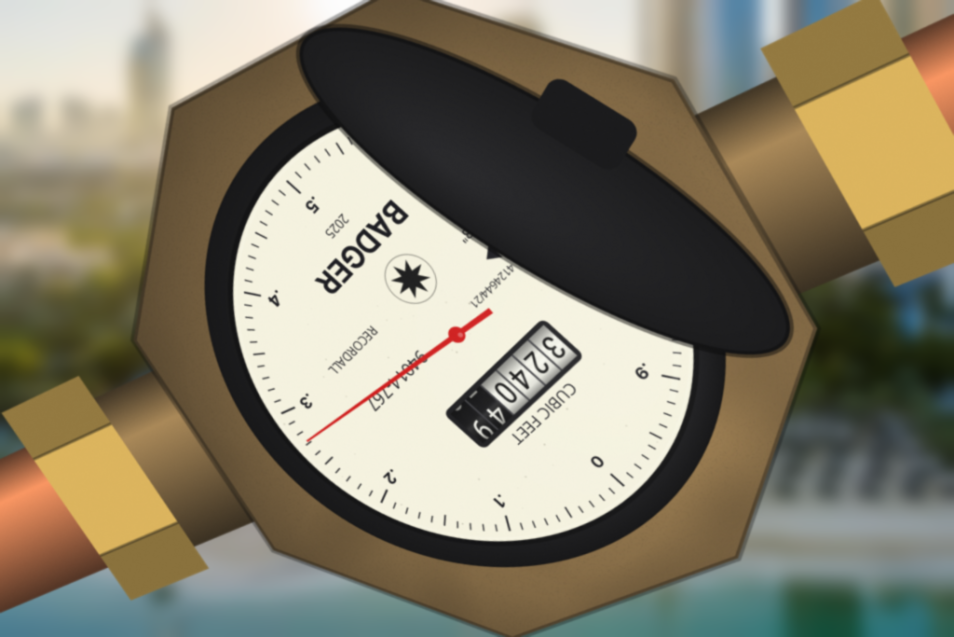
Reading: 324049.27 ft³
